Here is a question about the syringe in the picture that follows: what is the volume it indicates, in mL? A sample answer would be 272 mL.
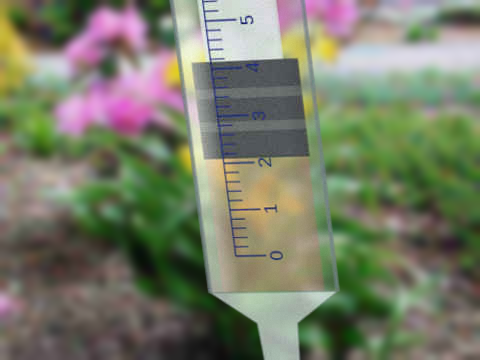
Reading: 2.1 mL
